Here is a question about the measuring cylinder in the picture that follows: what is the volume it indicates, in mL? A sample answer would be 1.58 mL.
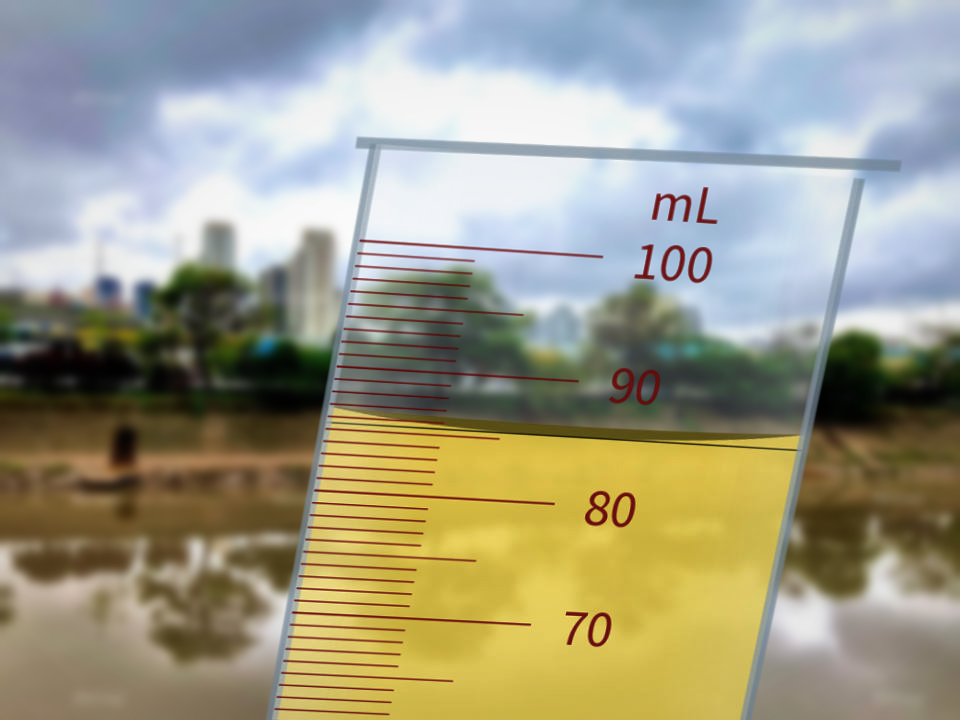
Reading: 85.5 mL
